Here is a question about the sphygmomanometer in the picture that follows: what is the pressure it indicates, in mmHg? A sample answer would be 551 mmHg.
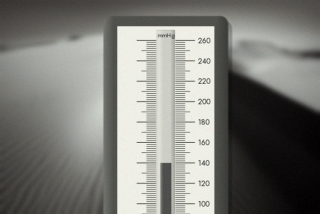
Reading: 140 mmHg
